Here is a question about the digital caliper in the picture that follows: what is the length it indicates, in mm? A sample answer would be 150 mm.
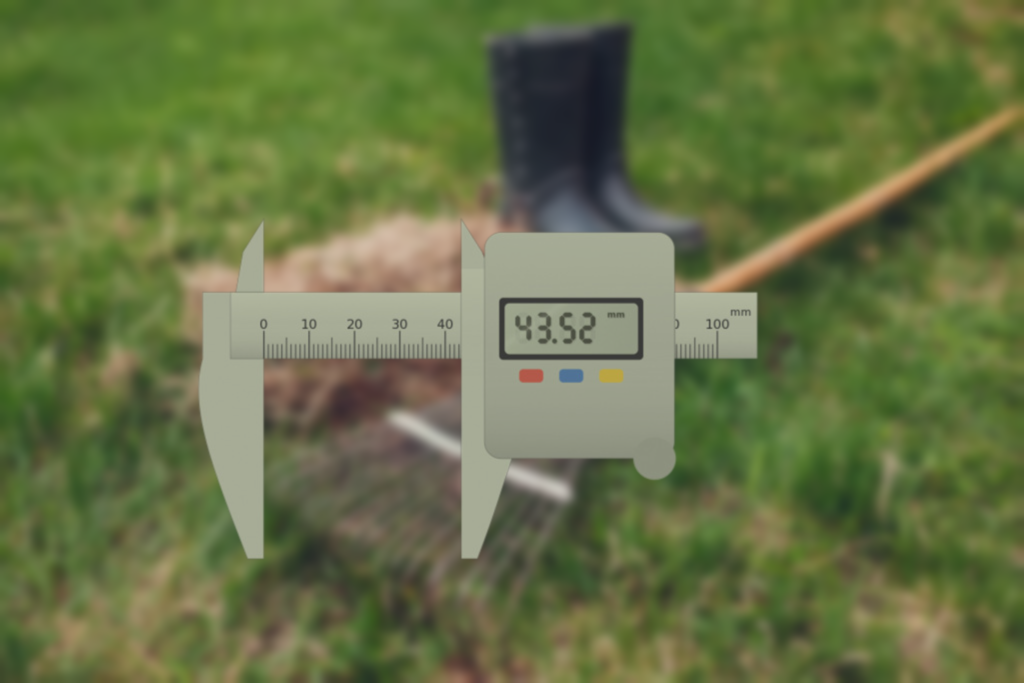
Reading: 43.52 mm
